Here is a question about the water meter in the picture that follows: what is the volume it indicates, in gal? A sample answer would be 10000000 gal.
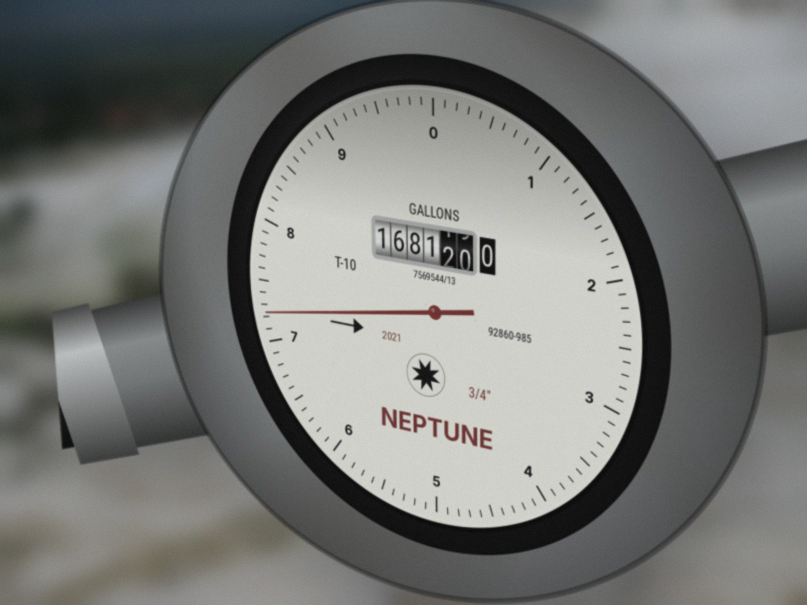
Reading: 1681197.2 gal
